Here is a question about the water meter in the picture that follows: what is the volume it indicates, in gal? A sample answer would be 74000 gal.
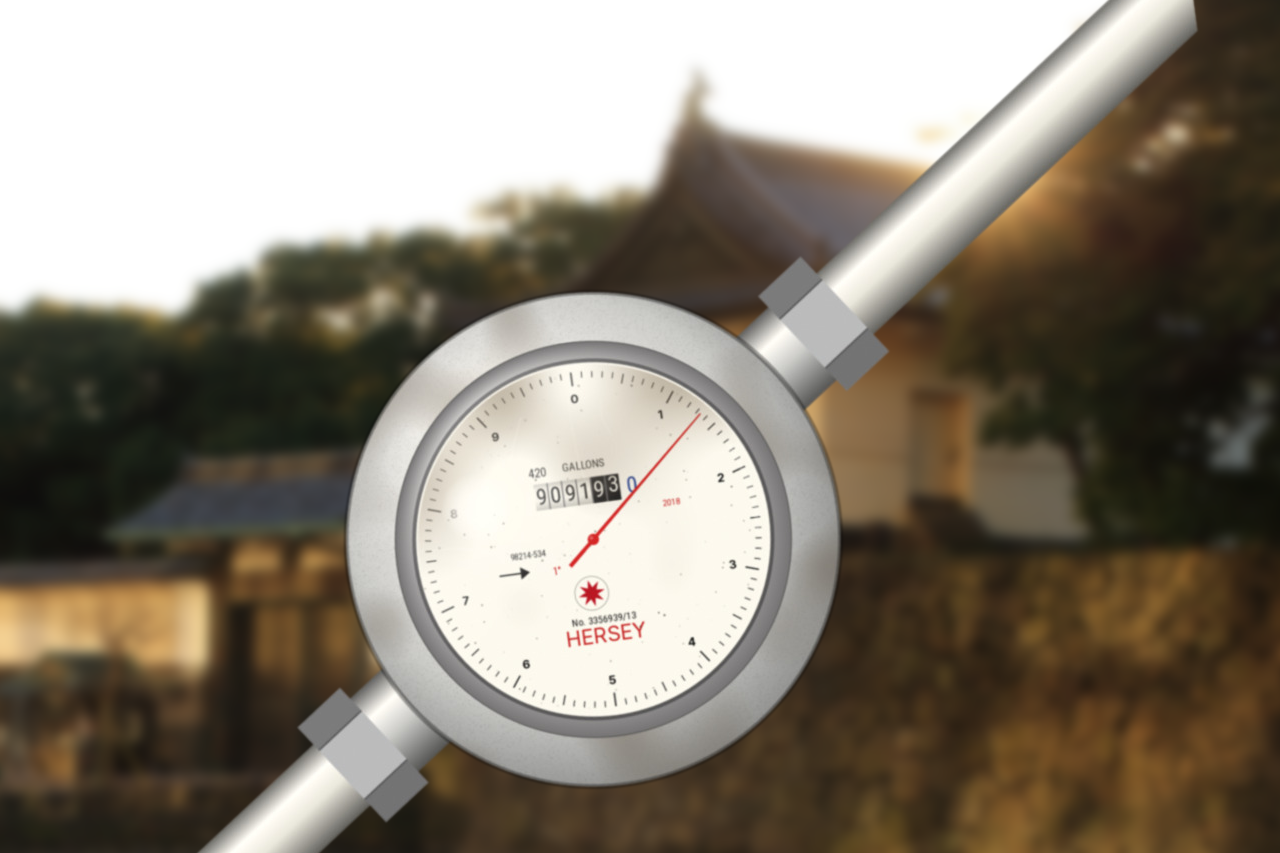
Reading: 9091931.3 gal
